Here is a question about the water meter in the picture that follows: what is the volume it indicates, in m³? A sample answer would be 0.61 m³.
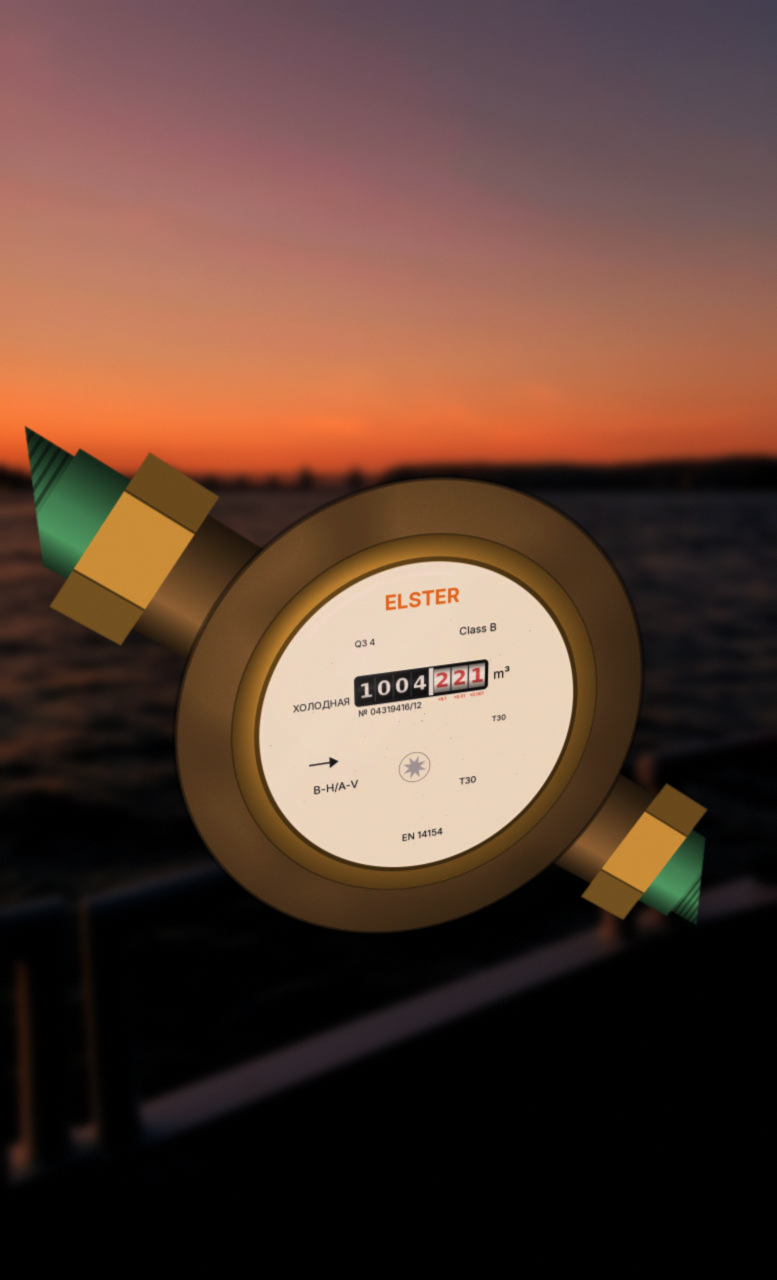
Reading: 1004.221 m³
